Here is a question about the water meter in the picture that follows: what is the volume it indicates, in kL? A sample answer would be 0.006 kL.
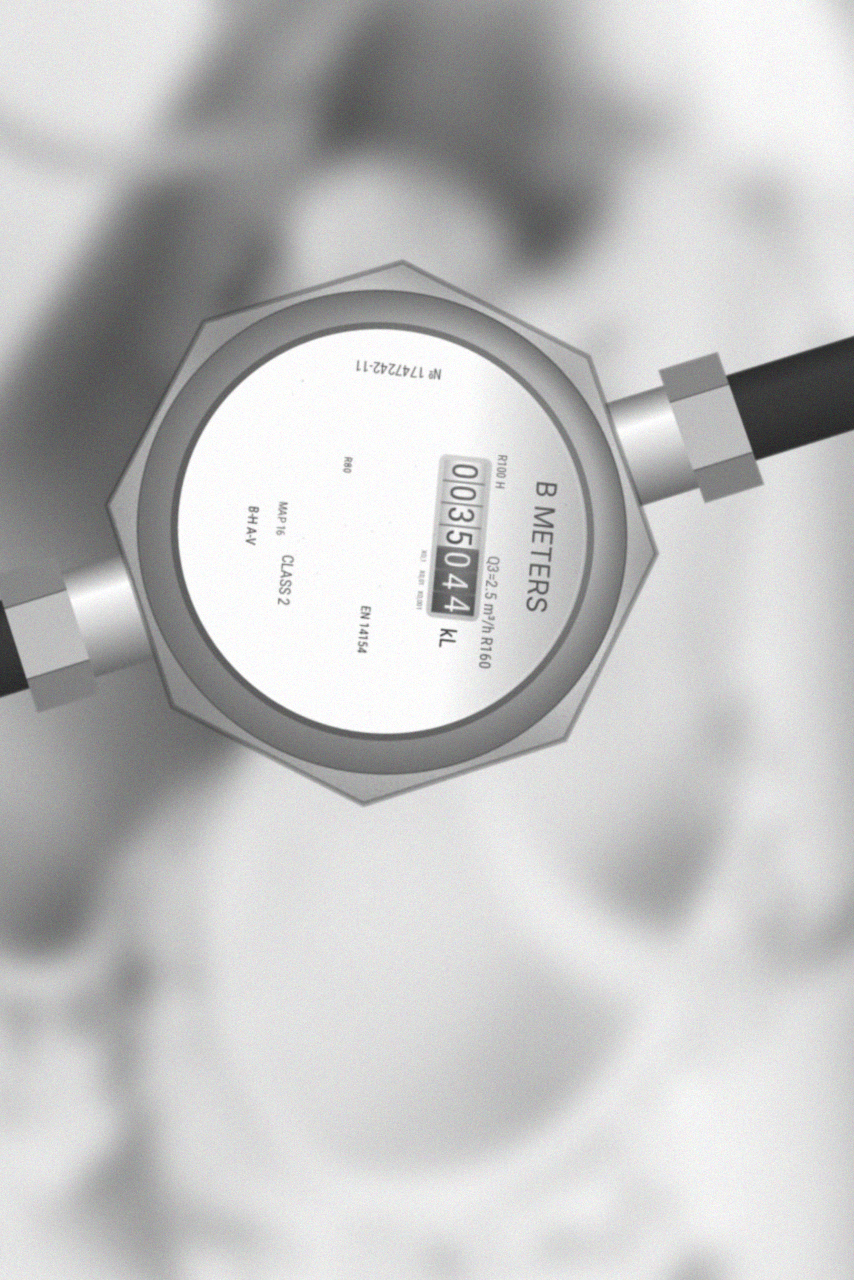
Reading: 35.044 kL
